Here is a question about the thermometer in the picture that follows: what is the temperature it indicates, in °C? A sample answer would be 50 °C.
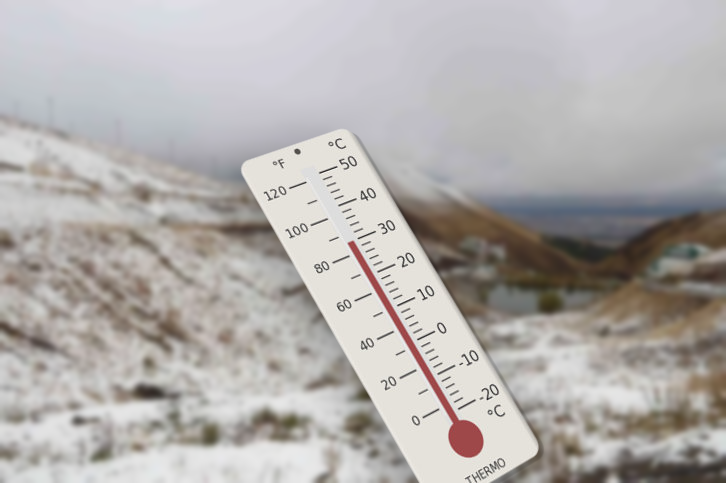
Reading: 30 °C
